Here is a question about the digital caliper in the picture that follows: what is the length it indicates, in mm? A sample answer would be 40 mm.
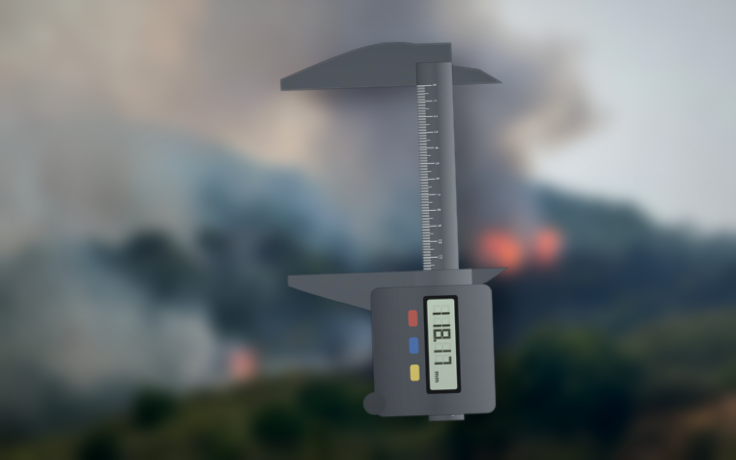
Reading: 118.17 mm
